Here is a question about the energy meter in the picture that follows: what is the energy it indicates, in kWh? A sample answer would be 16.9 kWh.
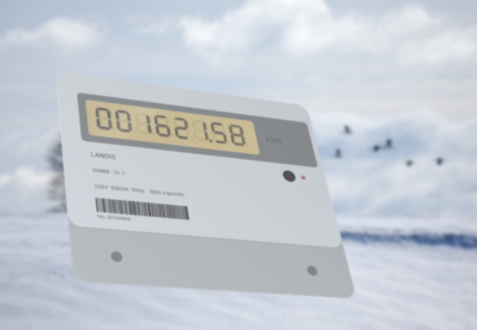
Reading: 1621.58 kWh
